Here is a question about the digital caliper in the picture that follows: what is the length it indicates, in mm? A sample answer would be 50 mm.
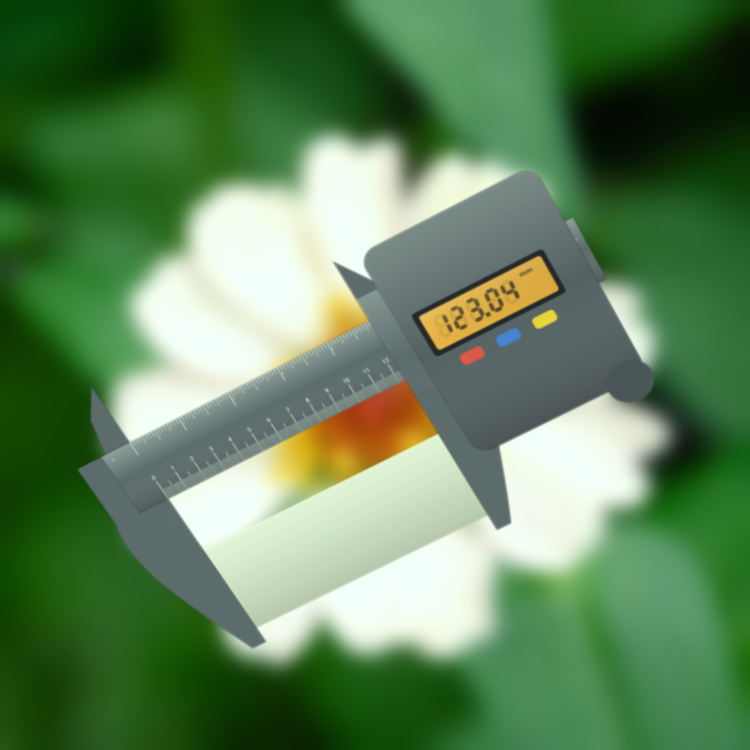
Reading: 123.04 mm
